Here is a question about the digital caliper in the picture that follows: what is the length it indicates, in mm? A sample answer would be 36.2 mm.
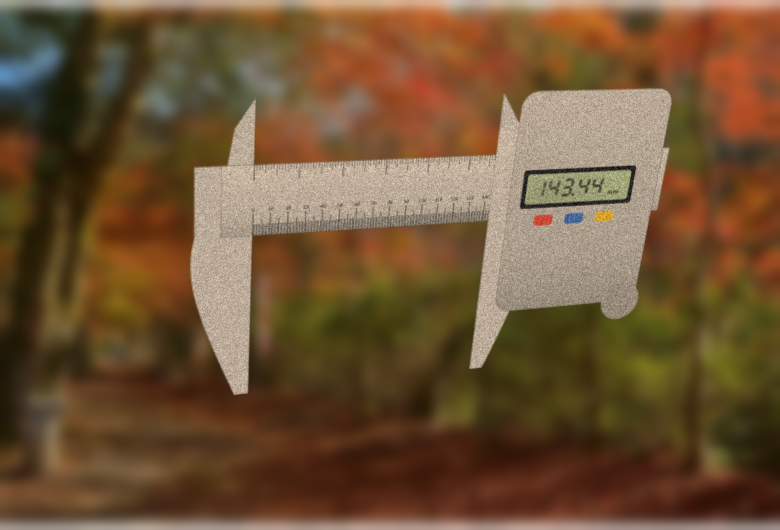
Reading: 143.44 mm
